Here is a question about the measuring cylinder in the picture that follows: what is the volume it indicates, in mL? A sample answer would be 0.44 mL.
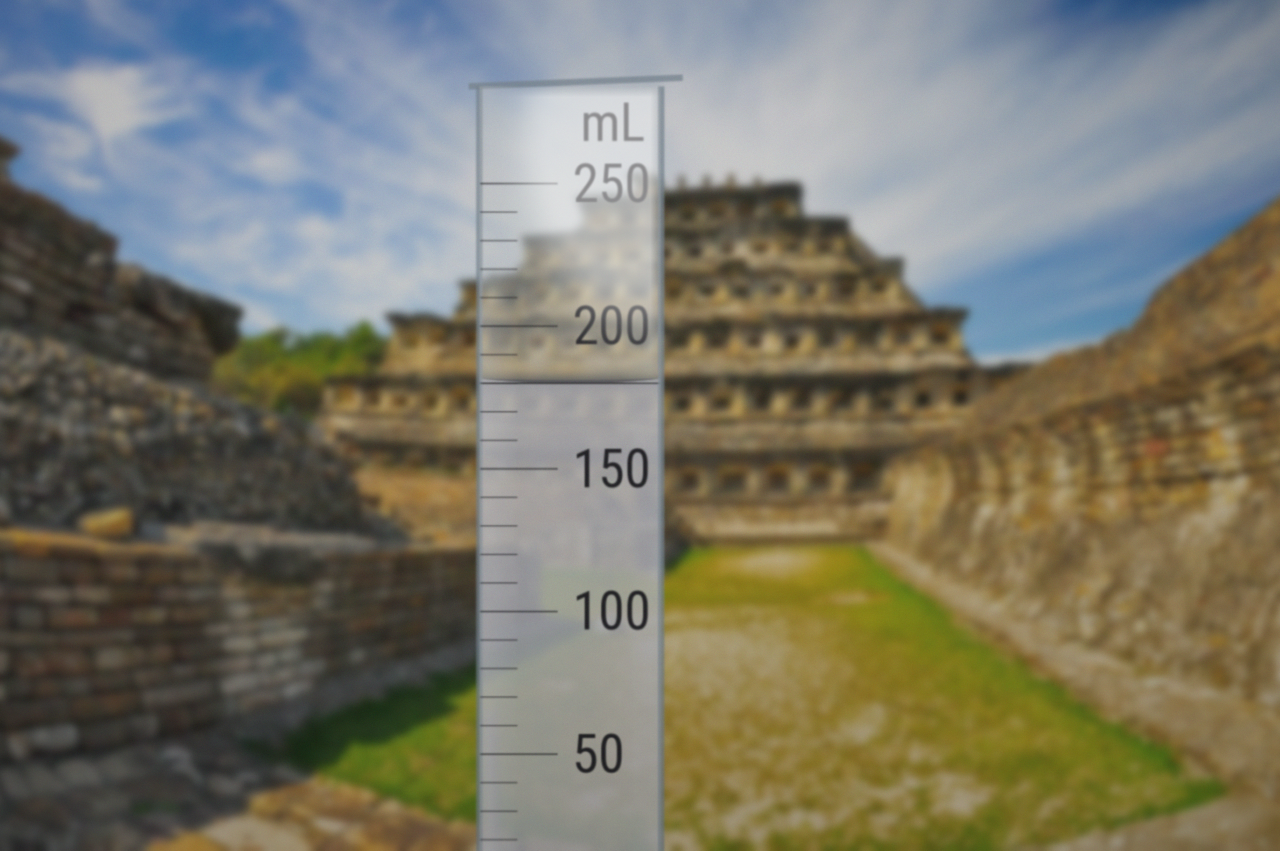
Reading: 180 mL
